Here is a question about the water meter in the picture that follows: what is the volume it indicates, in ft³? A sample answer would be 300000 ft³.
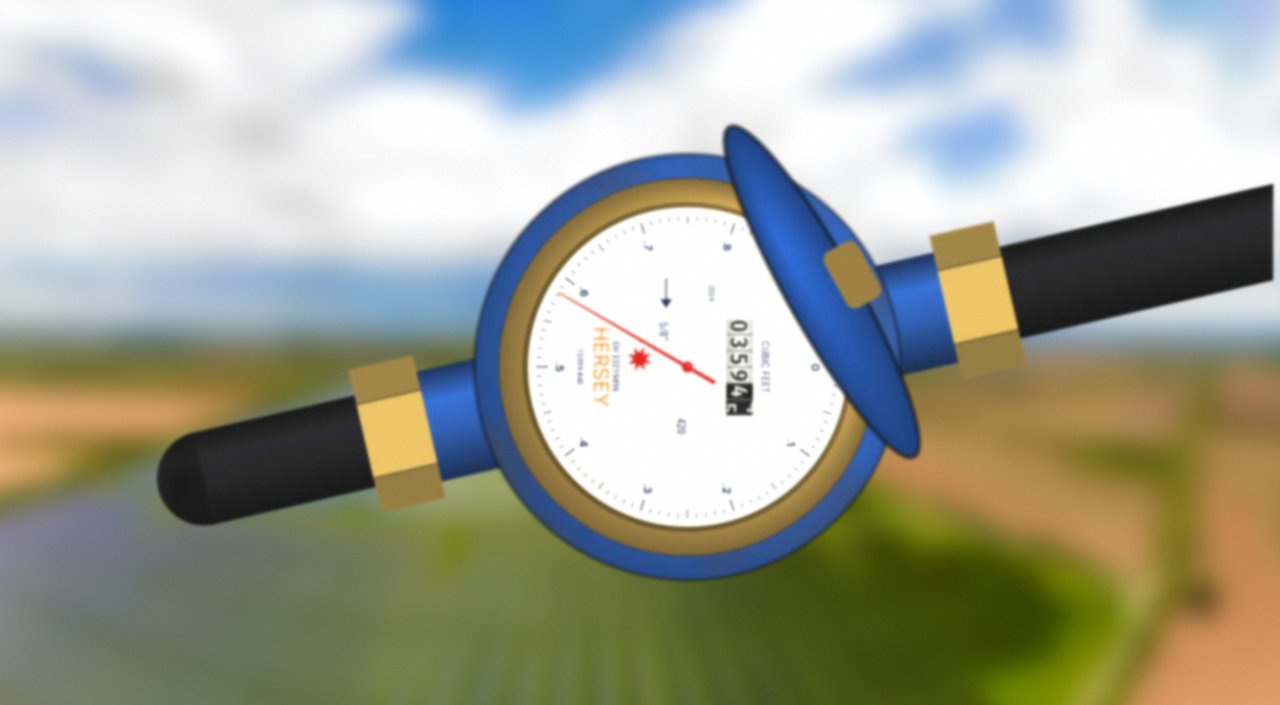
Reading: 35944.58 ft³
